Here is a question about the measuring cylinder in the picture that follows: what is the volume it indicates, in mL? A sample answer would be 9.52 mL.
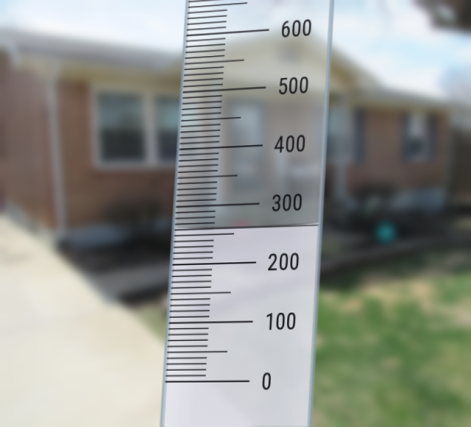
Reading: 260 mL
